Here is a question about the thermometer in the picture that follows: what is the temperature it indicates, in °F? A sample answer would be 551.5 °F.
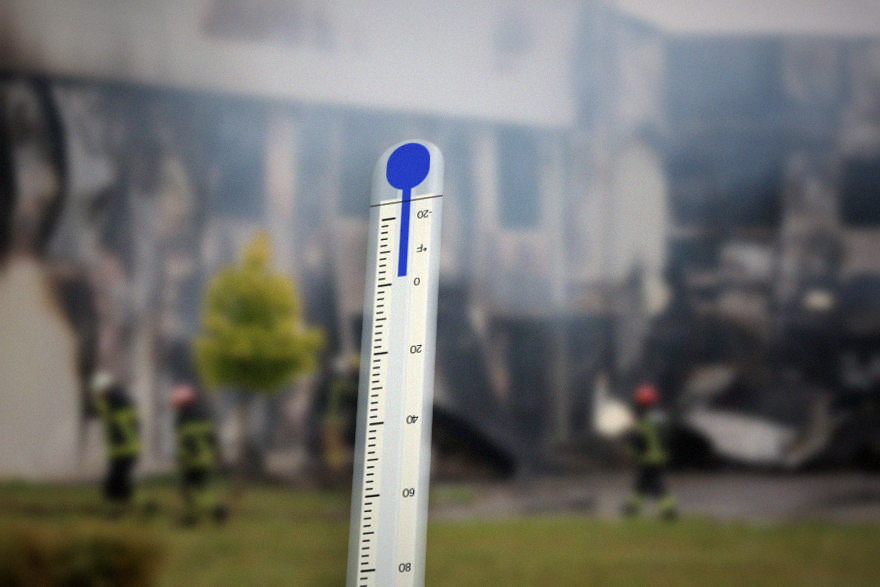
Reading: -2 °F
